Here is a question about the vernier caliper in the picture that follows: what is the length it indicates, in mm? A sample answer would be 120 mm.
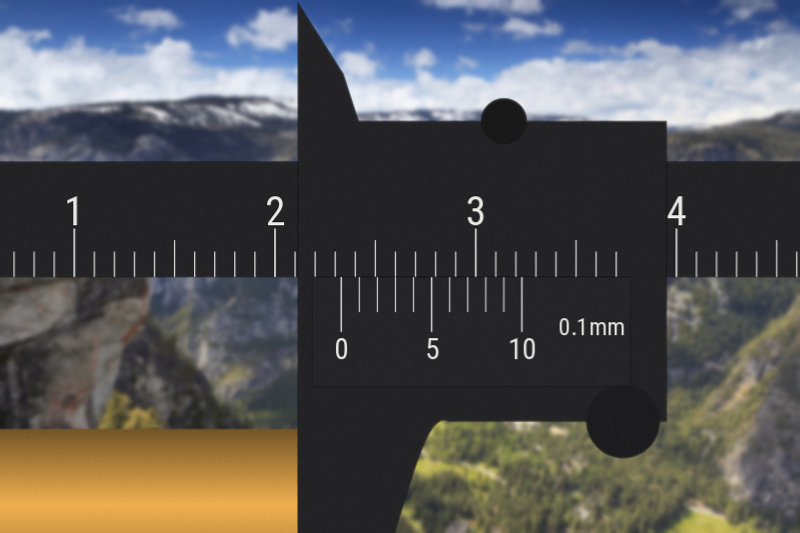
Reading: 23.3 mm
